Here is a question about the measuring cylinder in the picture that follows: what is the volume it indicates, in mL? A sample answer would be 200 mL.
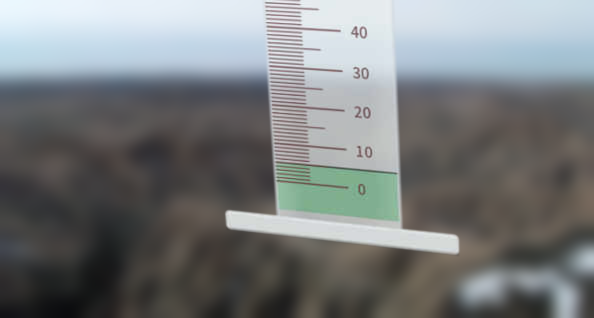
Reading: 5 mL
